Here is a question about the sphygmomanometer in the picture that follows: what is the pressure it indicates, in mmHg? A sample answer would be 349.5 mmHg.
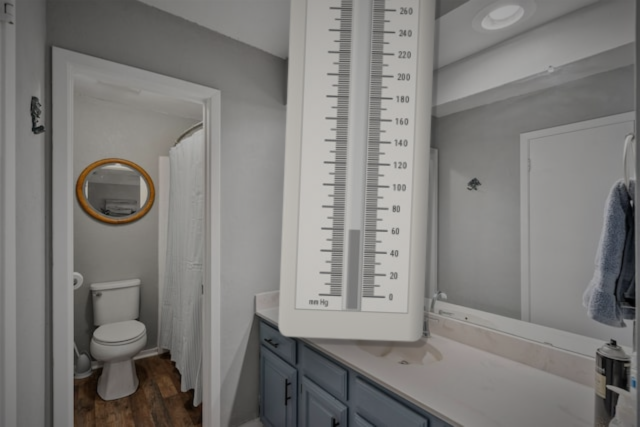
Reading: 60 mmHg
